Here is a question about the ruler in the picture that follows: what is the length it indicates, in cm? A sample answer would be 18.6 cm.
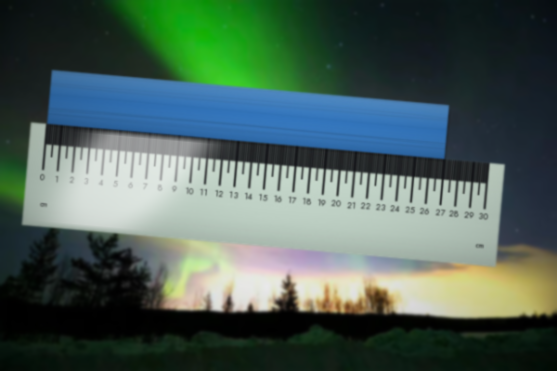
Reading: 27 cm
